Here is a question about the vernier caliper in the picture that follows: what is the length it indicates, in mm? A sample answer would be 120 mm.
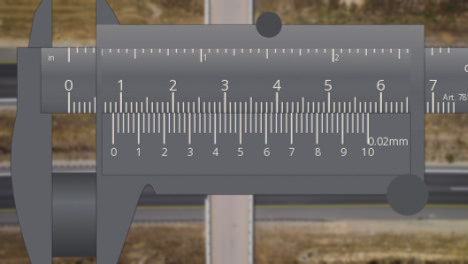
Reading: 8.5 mm
